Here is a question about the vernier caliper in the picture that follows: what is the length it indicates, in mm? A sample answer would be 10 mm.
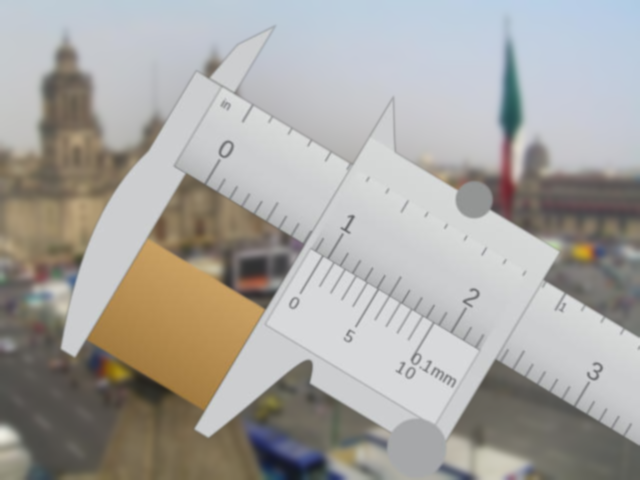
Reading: 9.6 mm
